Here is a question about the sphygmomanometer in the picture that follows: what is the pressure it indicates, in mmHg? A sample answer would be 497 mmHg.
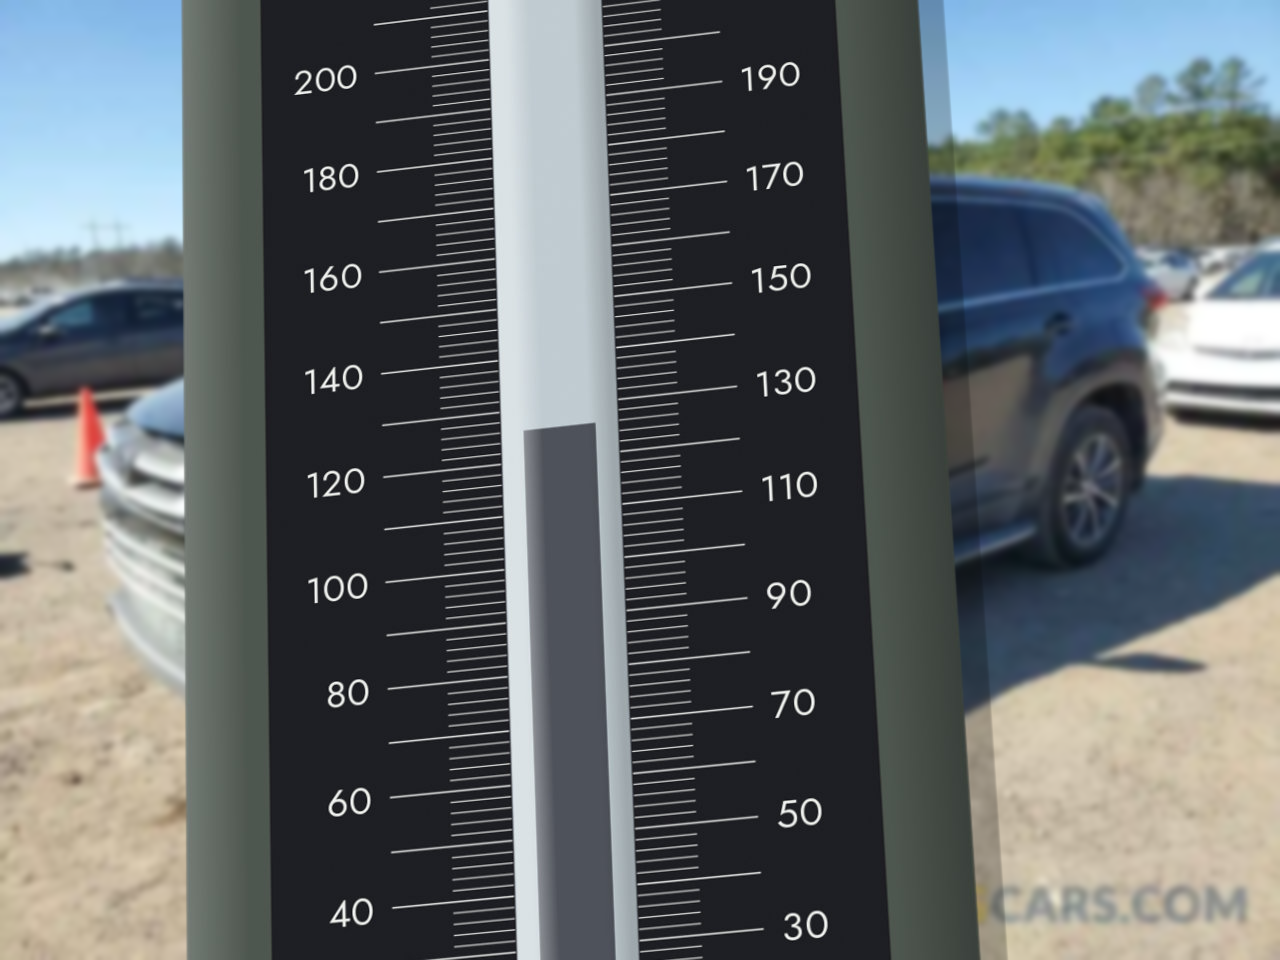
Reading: 126 mmHg
